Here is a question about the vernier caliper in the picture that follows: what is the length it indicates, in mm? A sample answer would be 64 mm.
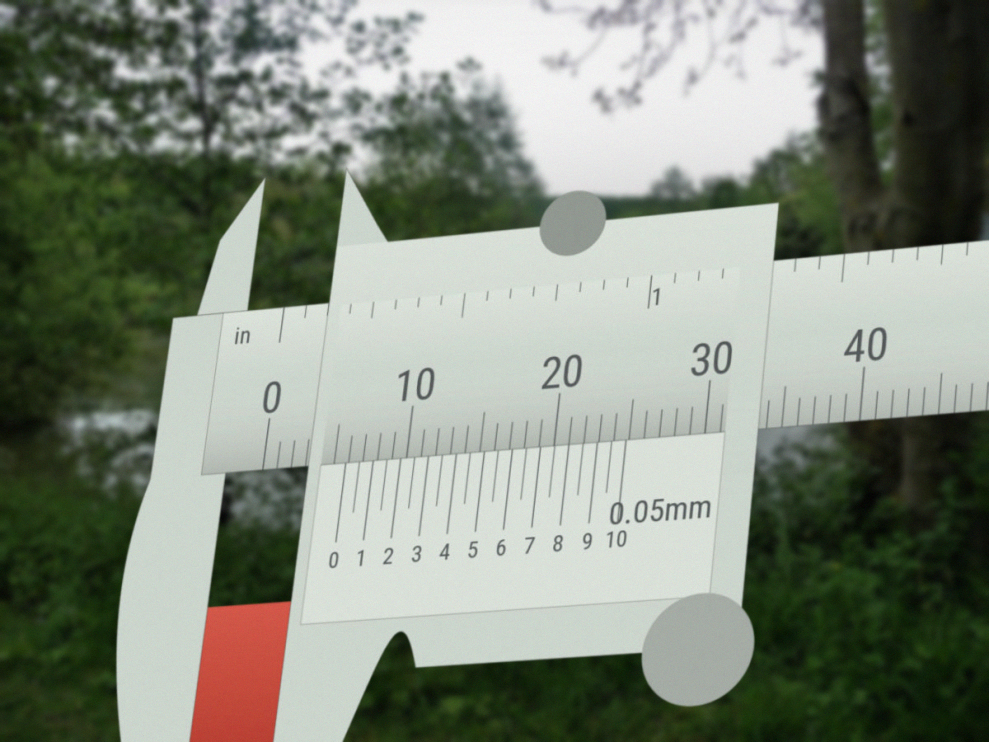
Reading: 5.8 mm
